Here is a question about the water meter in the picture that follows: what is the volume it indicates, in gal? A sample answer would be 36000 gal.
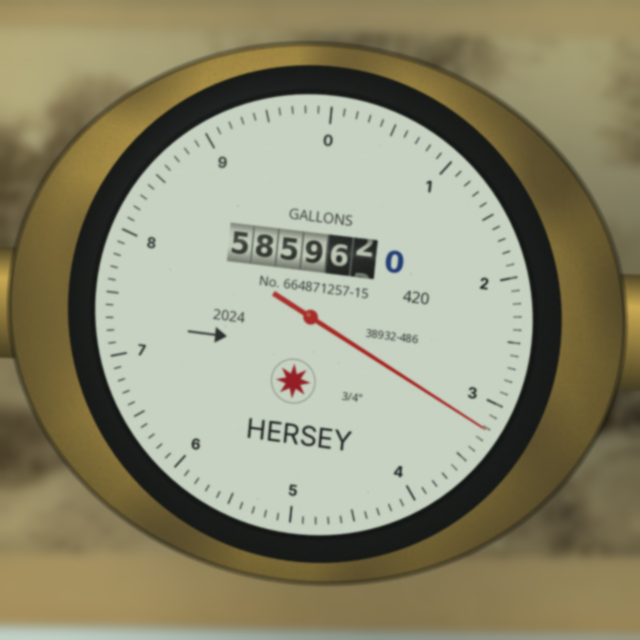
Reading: 5859623.2 gal
